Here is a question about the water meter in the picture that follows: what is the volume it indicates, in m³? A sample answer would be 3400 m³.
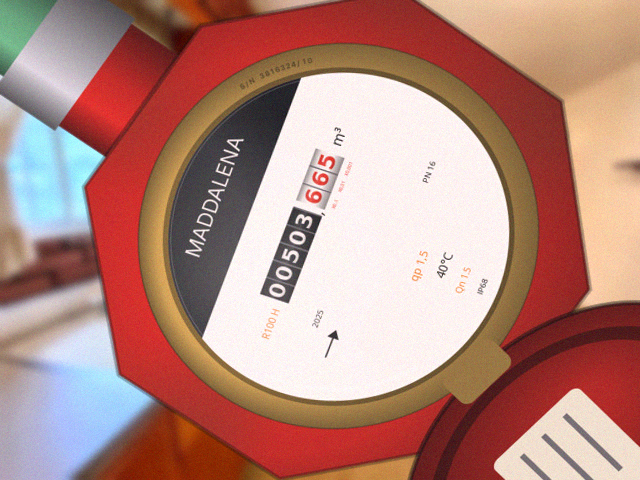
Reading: 503.665 m³
